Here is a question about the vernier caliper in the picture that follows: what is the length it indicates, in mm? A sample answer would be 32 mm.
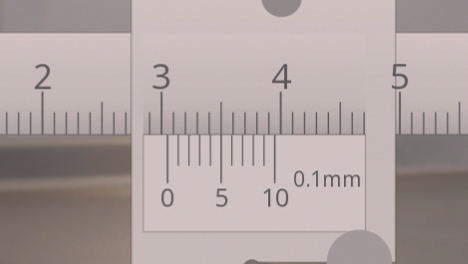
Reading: 30.5 mm
